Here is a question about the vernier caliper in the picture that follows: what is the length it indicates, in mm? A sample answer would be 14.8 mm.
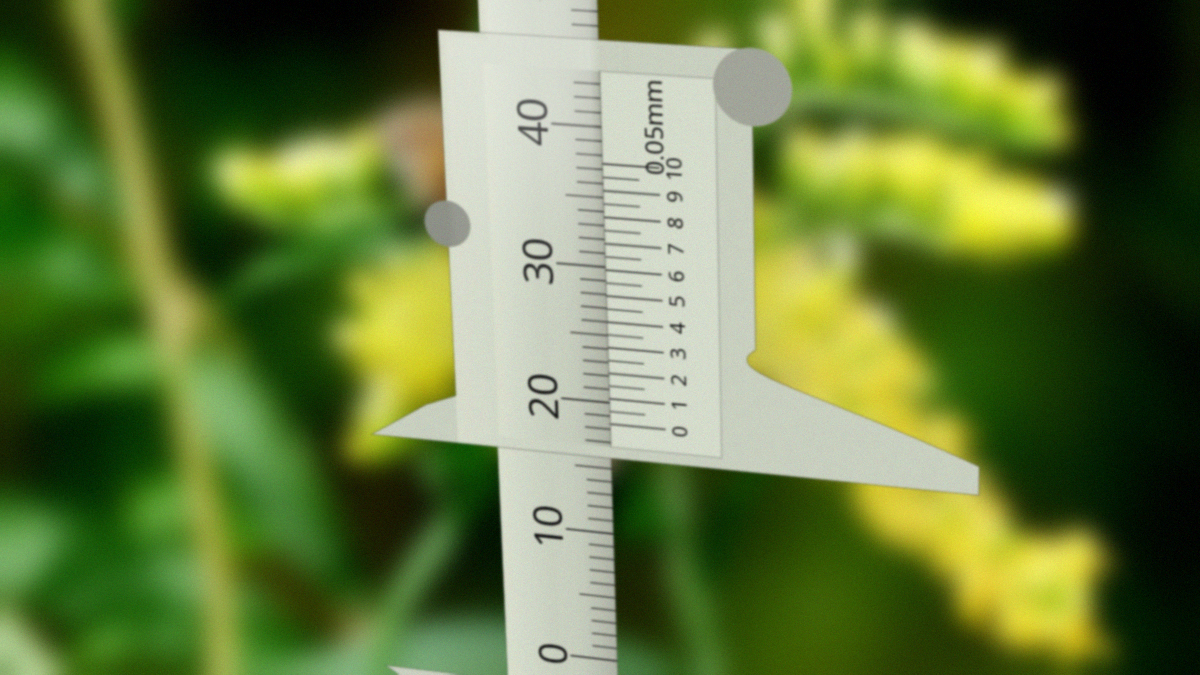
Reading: 18.4 mm
